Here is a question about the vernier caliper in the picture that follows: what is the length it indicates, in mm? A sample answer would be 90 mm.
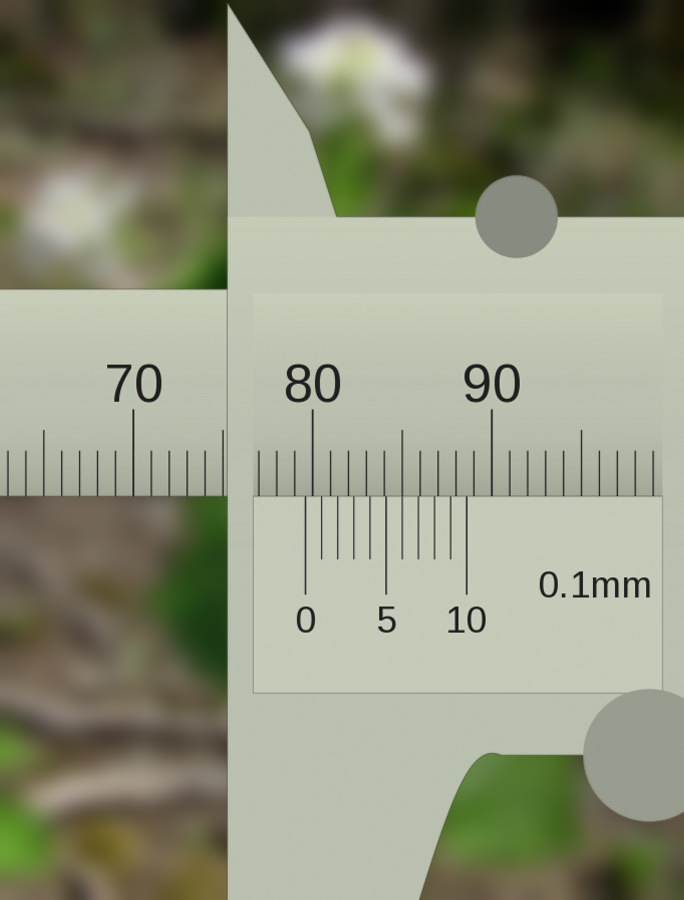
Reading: 79.6 mm
